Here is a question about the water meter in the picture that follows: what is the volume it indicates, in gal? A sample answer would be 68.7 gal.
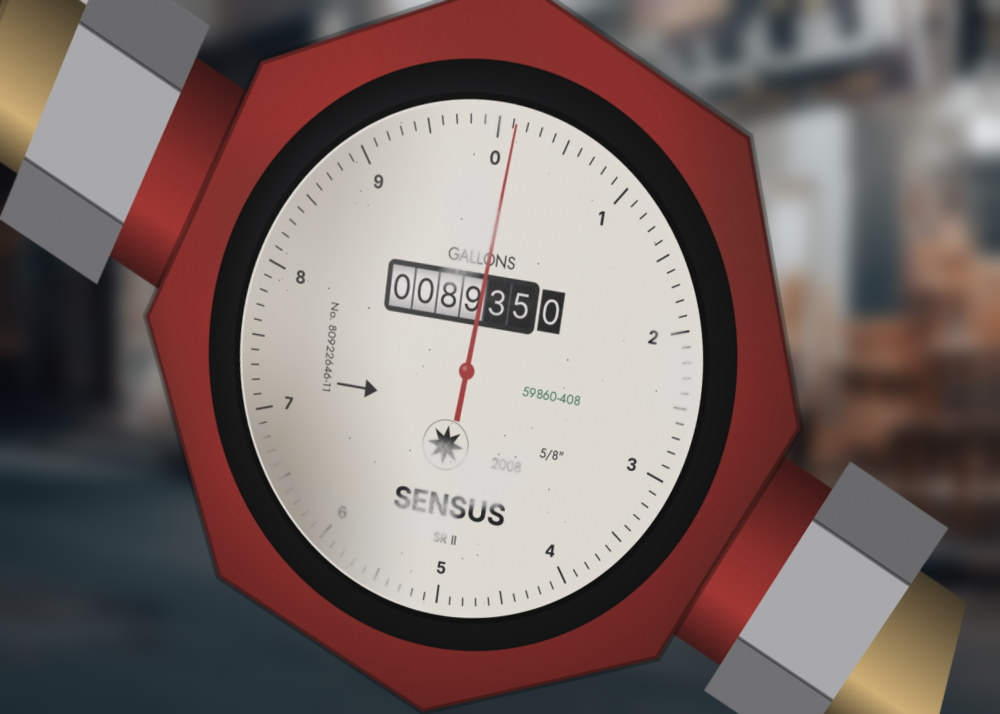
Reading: 89350.1 gal
